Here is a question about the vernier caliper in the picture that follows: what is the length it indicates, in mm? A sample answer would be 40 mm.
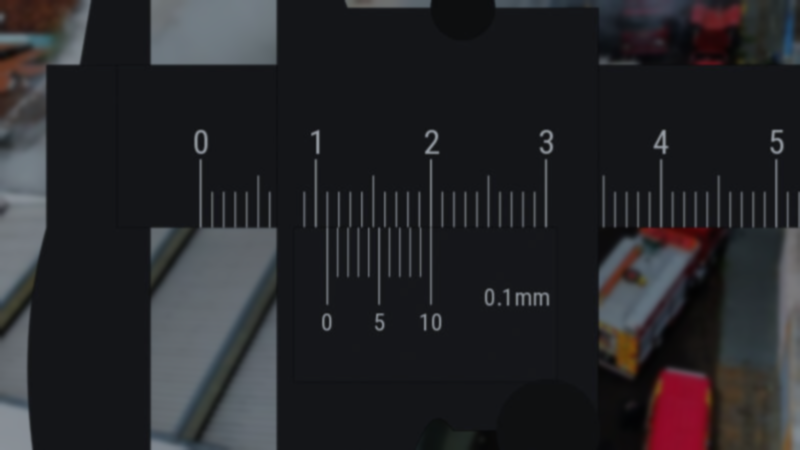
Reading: 11.0 mm
